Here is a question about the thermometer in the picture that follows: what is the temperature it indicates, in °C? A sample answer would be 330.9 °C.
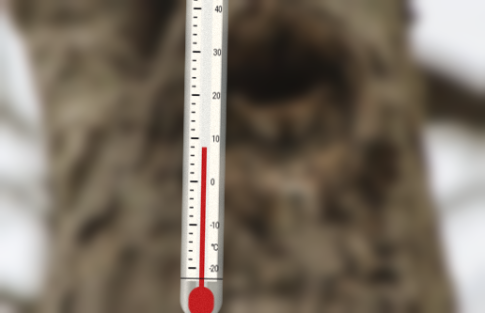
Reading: 8 °C
